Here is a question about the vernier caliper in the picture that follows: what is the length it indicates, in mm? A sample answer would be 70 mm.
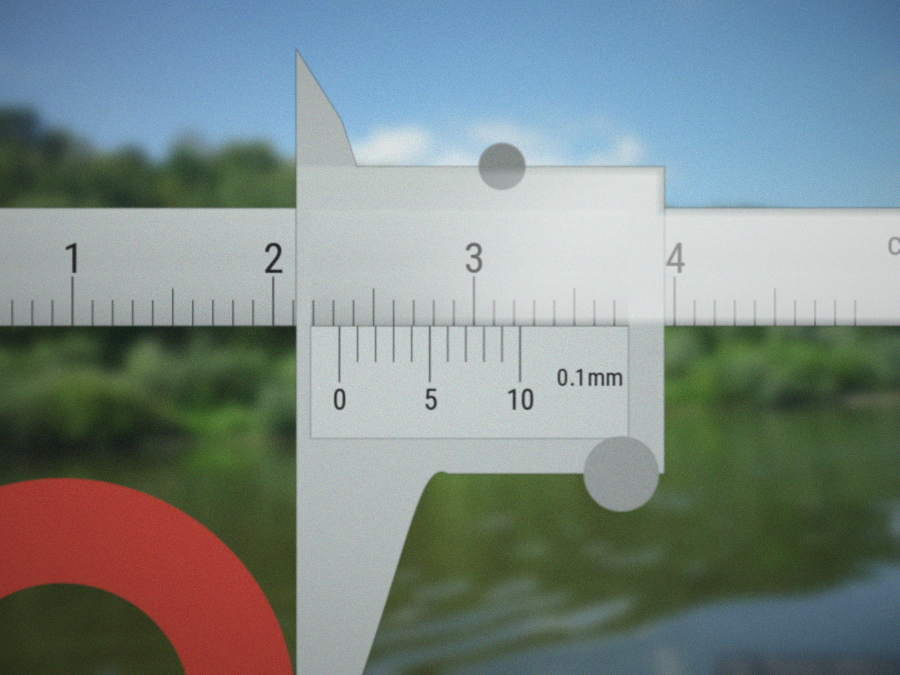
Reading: 23.3 mm
